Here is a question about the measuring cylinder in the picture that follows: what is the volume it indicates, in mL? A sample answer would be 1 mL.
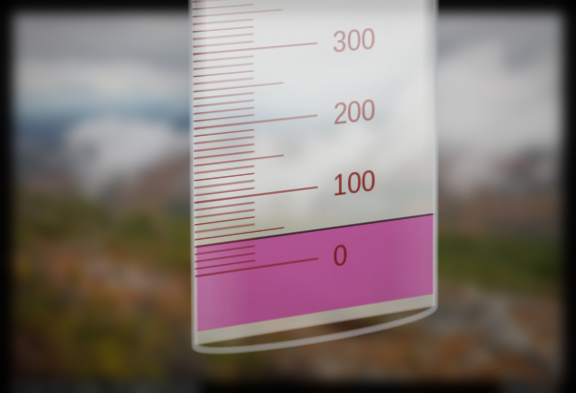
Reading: 40 mL
